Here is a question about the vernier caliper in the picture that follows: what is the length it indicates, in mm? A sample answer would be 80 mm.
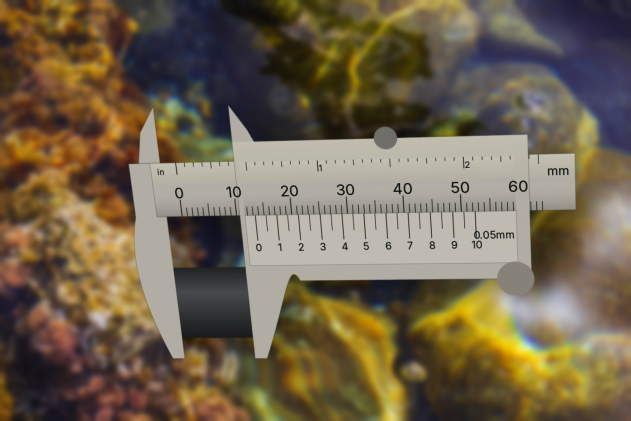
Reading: 13.4 mm
